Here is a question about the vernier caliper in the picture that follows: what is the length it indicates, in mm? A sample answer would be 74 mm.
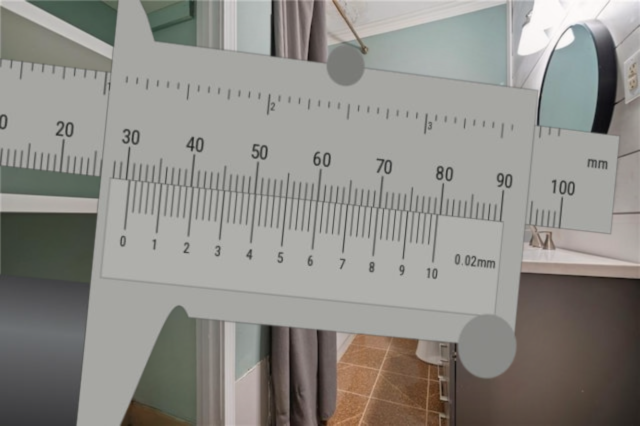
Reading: 30.5 mm
